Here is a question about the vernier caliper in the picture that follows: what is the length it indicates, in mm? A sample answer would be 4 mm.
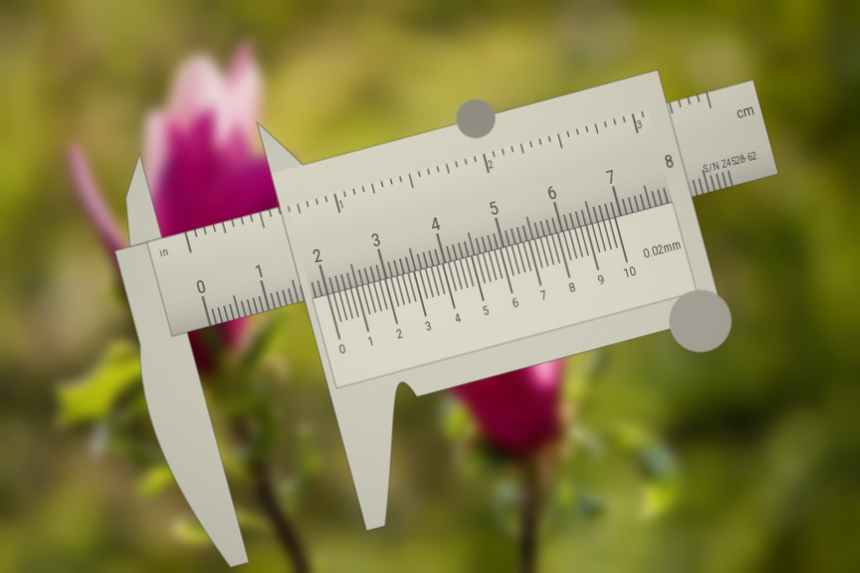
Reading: 20.0 mm
